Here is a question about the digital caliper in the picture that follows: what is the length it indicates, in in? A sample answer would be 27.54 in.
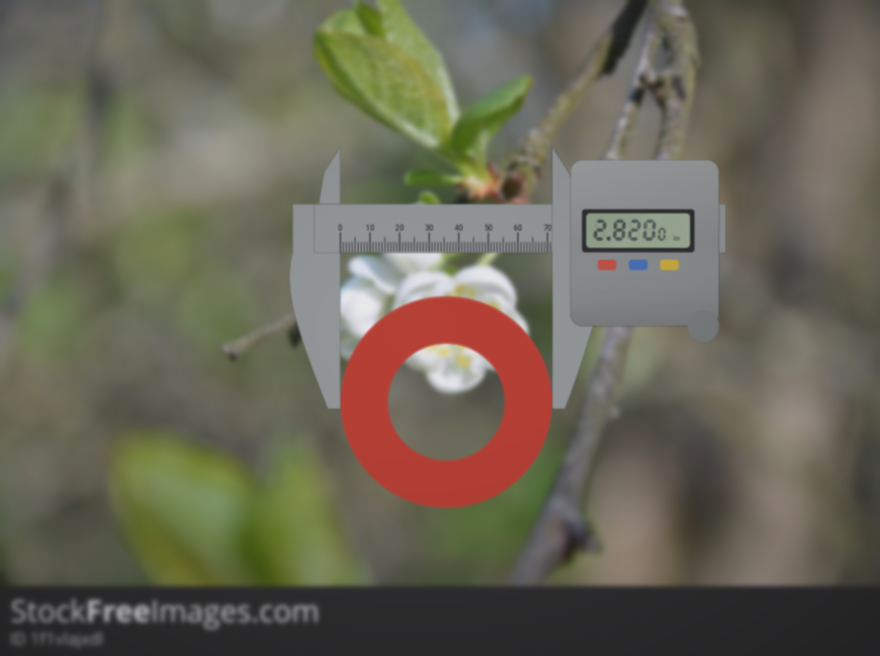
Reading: 2.8200 in
